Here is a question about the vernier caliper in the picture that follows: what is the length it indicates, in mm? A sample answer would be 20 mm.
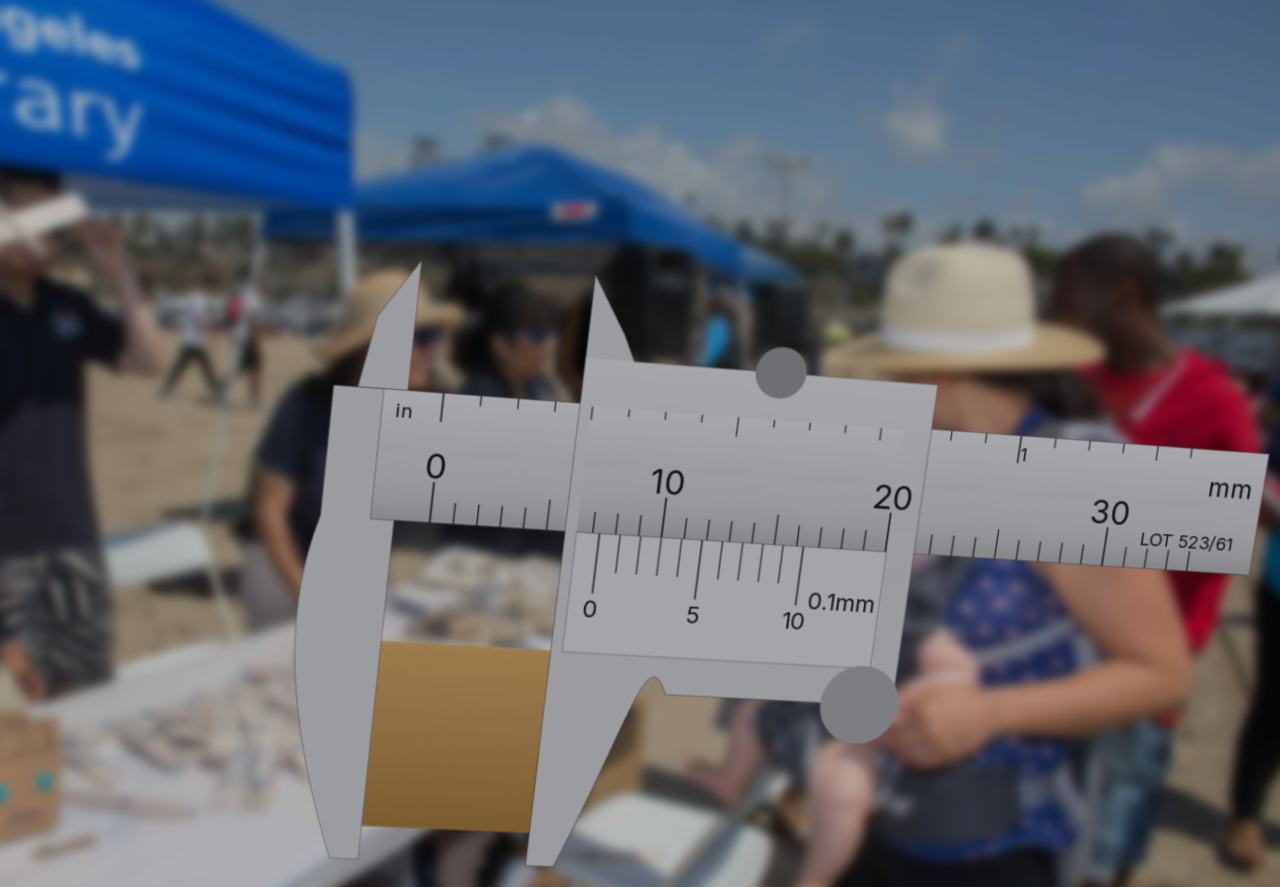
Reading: 7.3 mm
